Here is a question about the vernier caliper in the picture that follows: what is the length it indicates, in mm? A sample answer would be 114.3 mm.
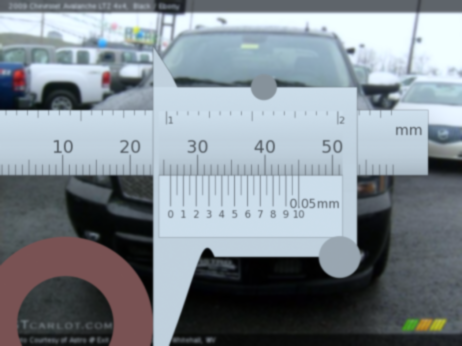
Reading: 26.0 mm
